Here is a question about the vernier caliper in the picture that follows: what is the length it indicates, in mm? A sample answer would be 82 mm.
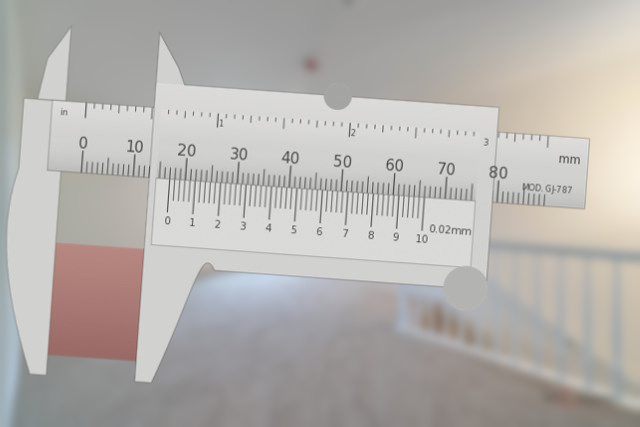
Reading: 17.0 mm
